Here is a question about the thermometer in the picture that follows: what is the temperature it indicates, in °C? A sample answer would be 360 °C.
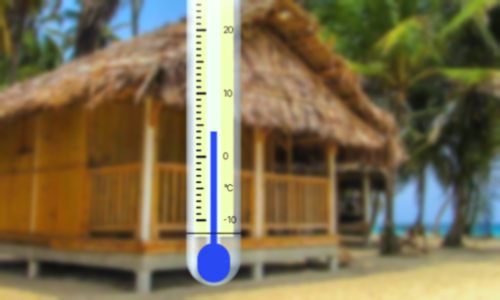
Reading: 4 °C
